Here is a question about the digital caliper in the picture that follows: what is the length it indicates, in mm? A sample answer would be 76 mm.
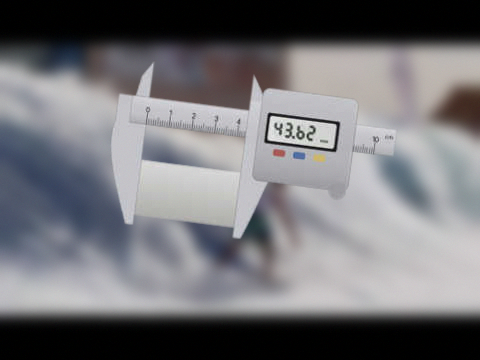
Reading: 43.62 mm
